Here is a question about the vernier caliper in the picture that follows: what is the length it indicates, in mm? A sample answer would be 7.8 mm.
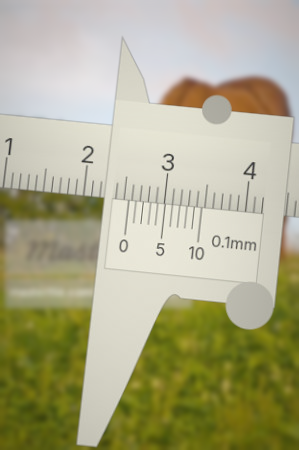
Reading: 25.6 mm
